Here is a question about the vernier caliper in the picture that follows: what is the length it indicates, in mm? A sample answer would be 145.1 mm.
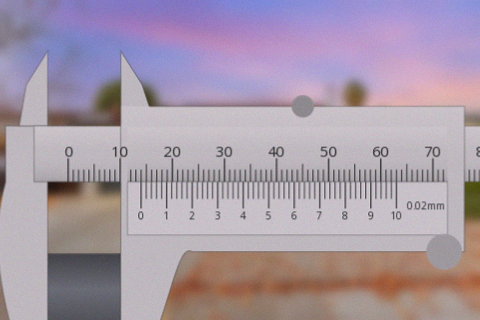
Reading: 14.0 mm
